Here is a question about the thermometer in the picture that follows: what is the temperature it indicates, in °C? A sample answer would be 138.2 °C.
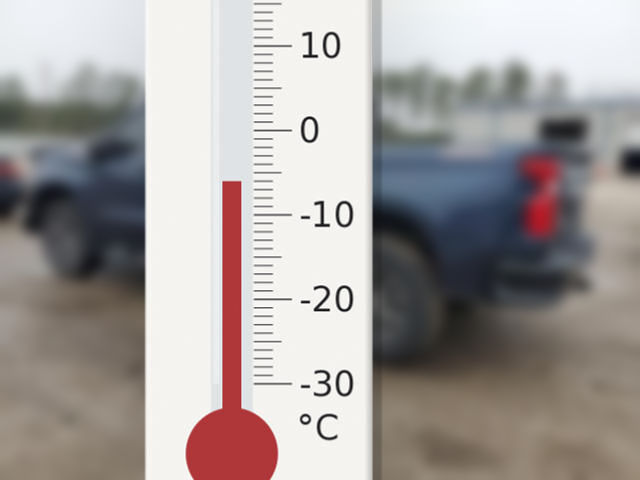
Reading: -6 °C
